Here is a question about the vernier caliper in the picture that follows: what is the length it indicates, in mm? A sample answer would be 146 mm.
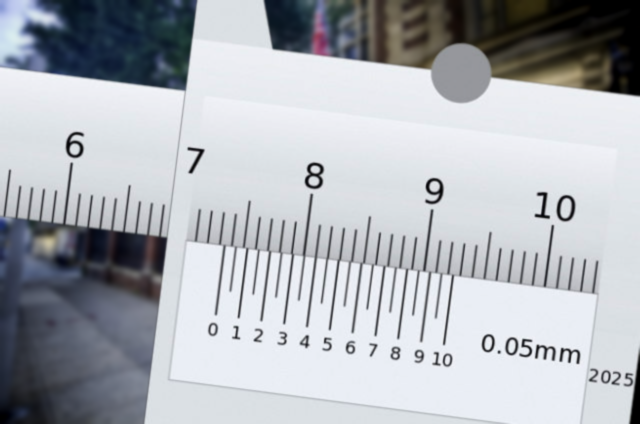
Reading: 73.4 mm
